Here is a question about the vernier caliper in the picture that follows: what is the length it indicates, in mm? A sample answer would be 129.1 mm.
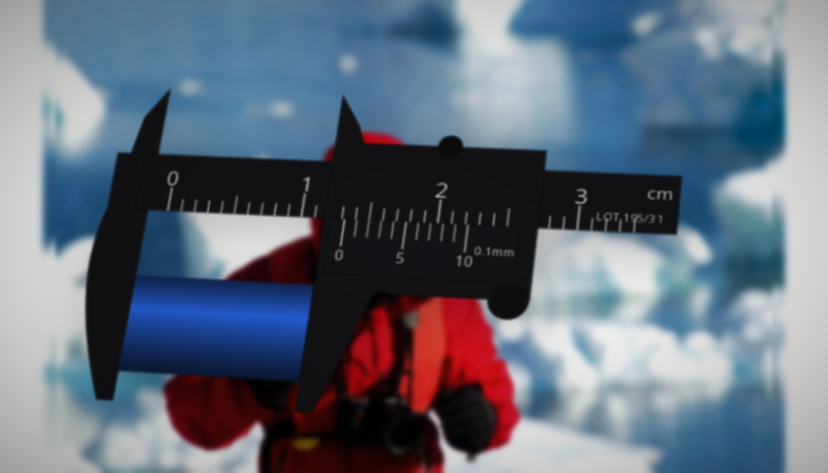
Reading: 13.2 mm
